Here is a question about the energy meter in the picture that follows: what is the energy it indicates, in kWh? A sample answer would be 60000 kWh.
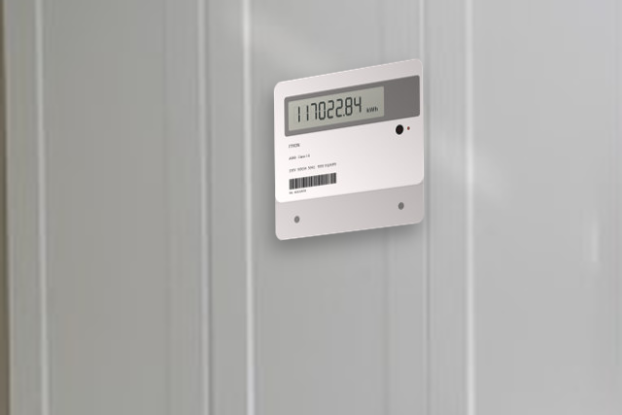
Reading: 117022.84 kWh
